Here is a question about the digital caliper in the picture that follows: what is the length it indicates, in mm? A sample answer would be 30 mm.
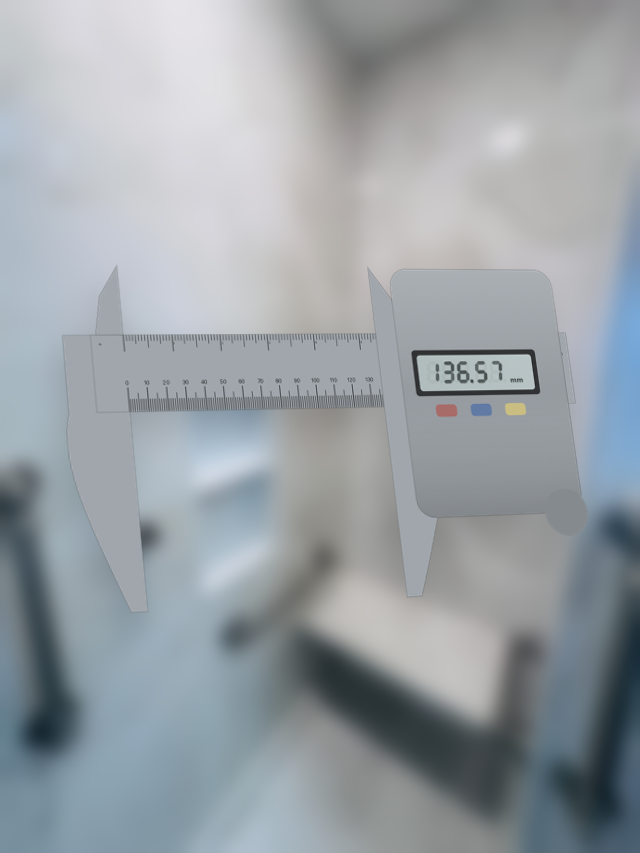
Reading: 136.57 mm
